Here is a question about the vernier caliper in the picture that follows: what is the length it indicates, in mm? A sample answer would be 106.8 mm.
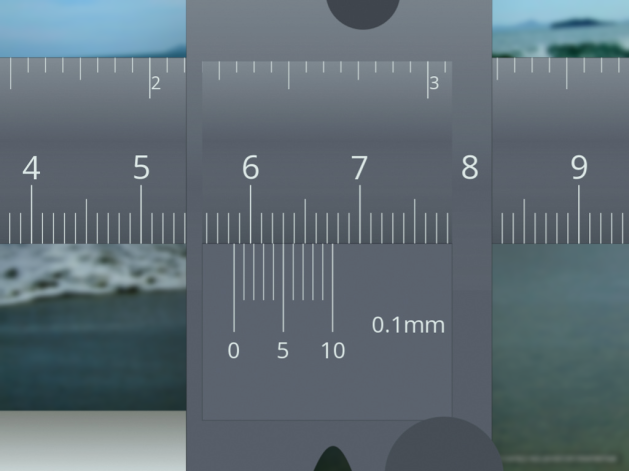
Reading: 58.5 mm
